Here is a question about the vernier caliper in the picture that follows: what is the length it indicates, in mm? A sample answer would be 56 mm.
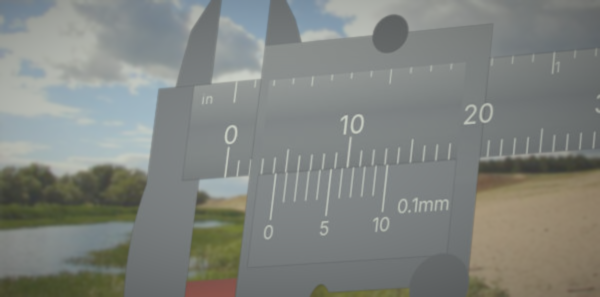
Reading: 4.2 mm
